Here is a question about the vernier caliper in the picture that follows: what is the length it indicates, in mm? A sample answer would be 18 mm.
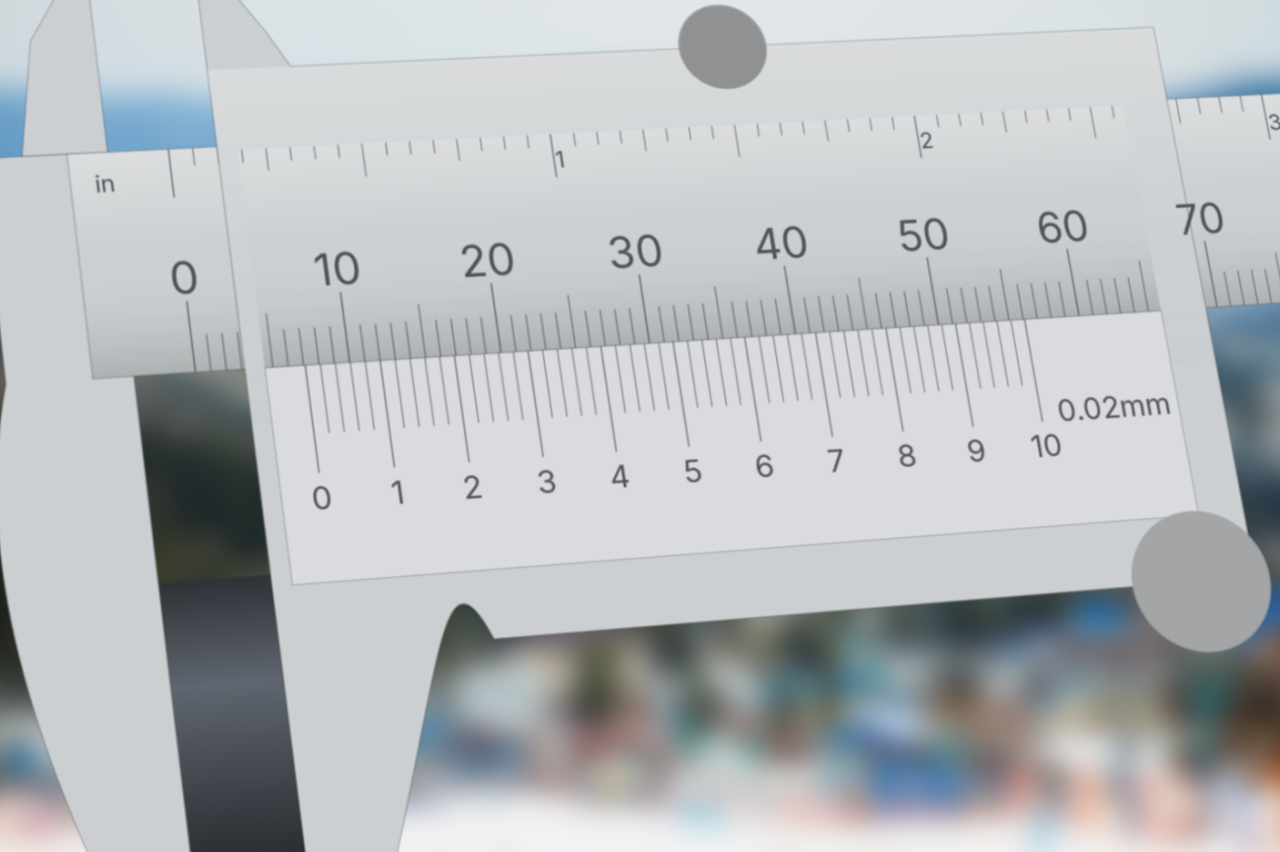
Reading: 7.1 mm
